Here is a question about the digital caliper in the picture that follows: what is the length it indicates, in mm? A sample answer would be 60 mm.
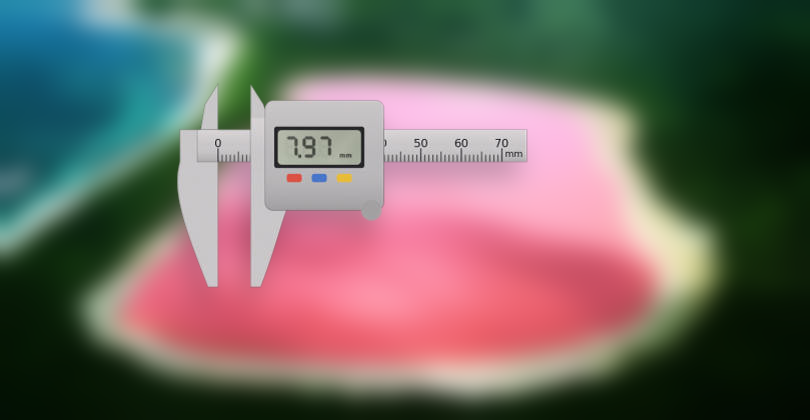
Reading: 7.97 mm
